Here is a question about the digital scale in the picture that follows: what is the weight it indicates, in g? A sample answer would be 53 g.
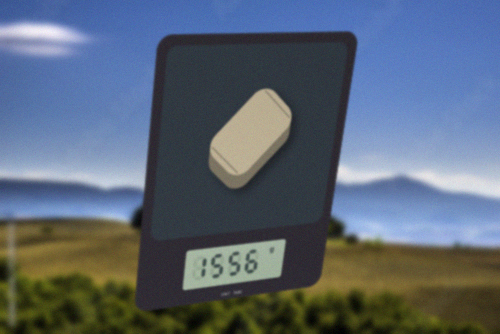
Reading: 1556 g
